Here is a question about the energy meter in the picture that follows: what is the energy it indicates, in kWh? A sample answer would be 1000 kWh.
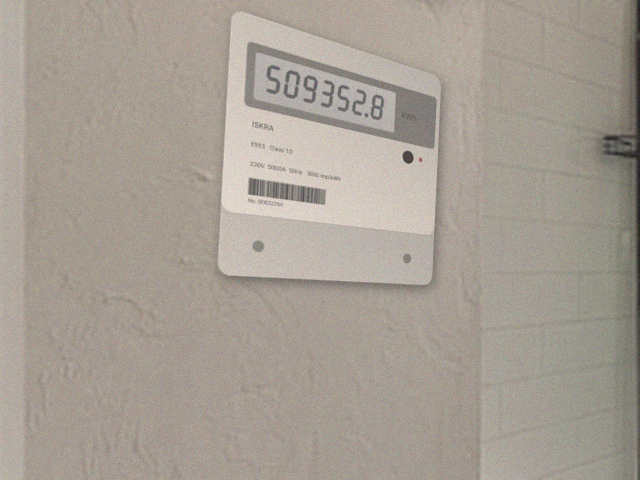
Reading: 509352.8 kWh
